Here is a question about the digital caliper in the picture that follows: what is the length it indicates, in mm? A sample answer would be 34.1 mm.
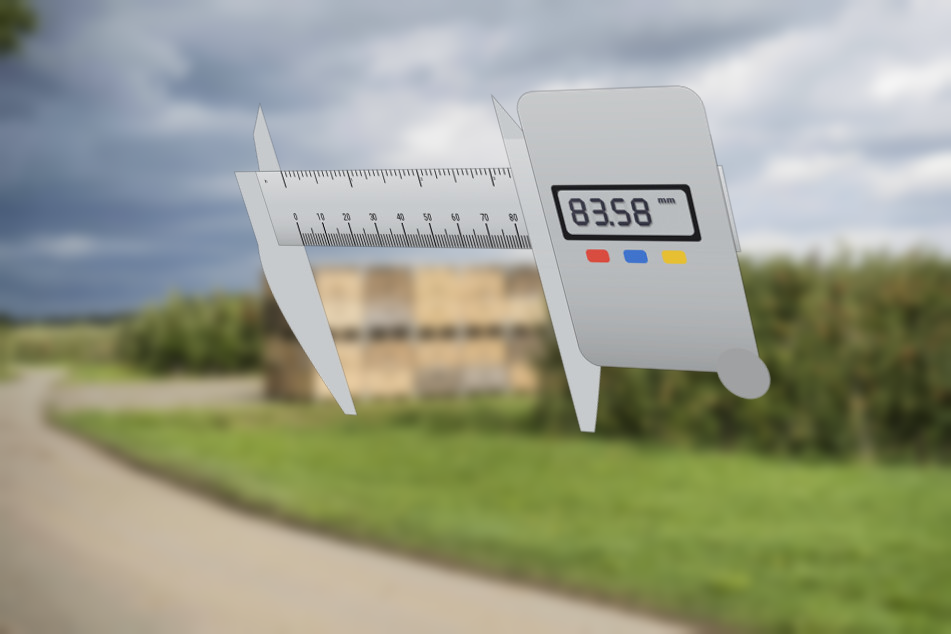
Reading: 83.58 mm
